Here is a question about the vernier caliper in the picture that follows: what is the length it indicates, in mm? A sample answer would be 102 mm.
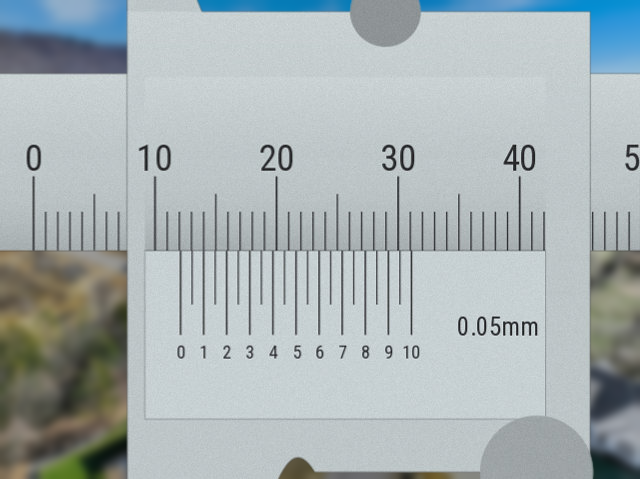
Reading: 12.1 mm
